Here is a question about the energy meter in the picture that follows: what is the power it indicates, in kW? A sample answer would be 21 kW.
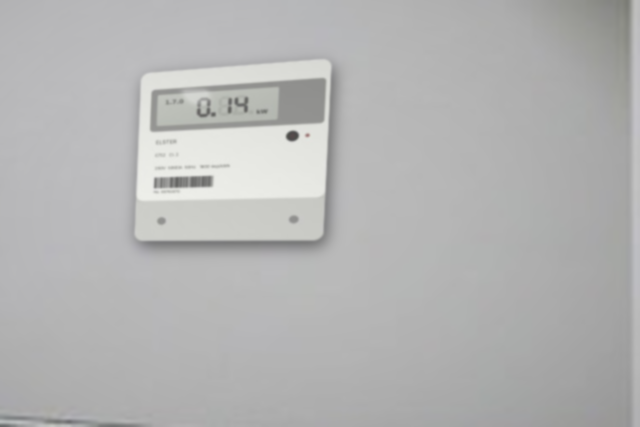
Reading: 0.14 kW
